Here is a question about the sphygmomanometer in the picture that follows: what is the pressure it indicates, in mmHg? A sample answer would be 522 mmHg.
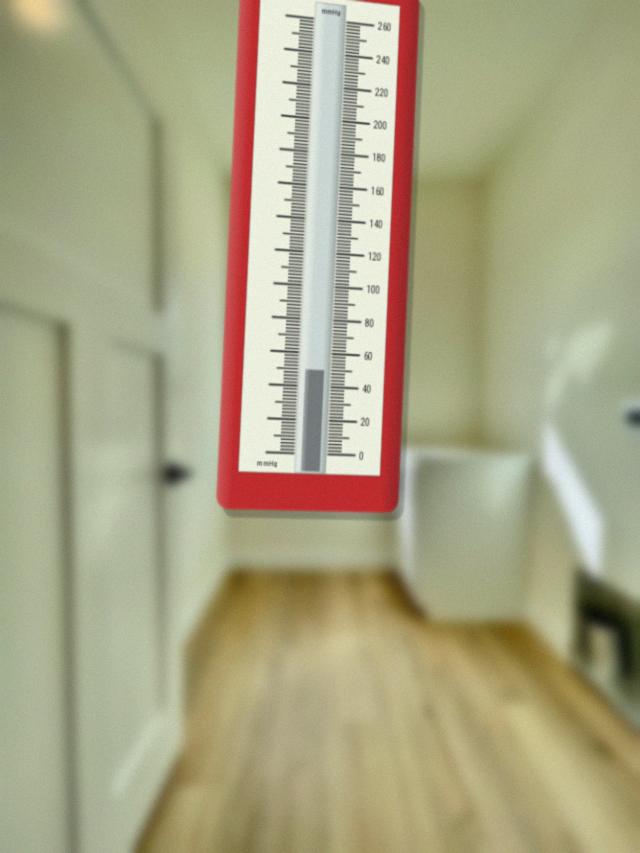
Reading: 50 mmHg
